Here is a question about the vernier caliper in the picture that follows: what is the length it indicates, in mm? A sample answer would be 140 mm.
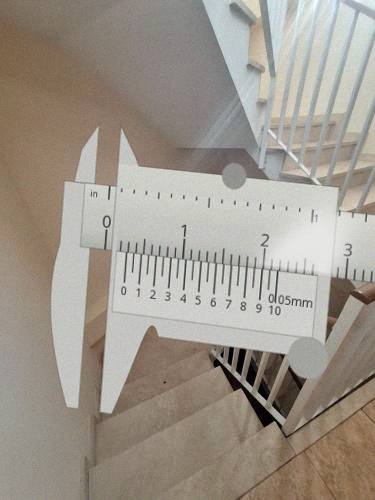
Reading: 2.8 mm
